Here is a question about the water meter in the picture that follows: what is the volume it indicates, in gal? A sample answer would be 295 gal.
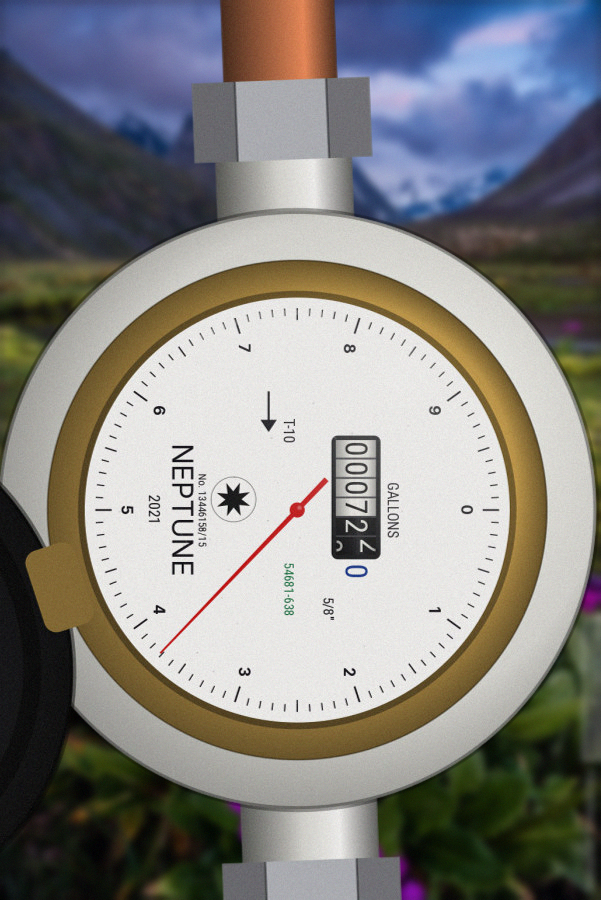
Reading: 7223.7 gal
